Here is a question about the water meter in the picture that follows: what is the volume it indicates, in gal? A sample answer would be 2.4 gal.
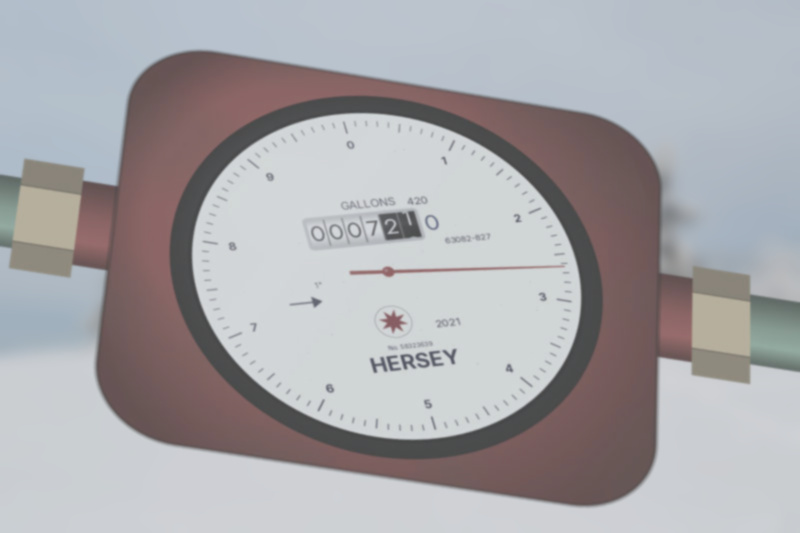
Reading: 7212.6 gal
